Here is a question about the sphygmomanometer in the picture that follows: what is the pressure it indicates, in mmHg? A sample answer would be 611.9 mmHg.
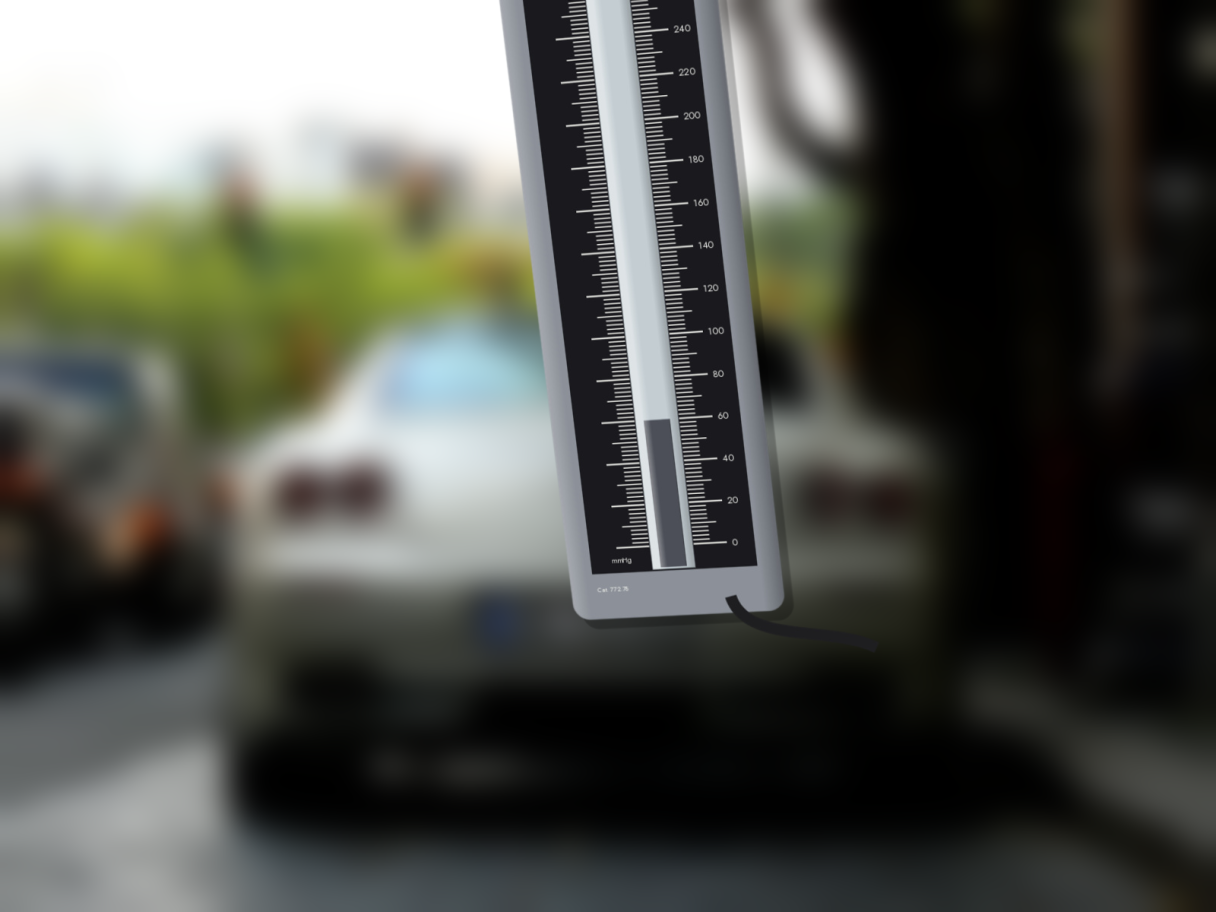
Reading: 60 mmHg
